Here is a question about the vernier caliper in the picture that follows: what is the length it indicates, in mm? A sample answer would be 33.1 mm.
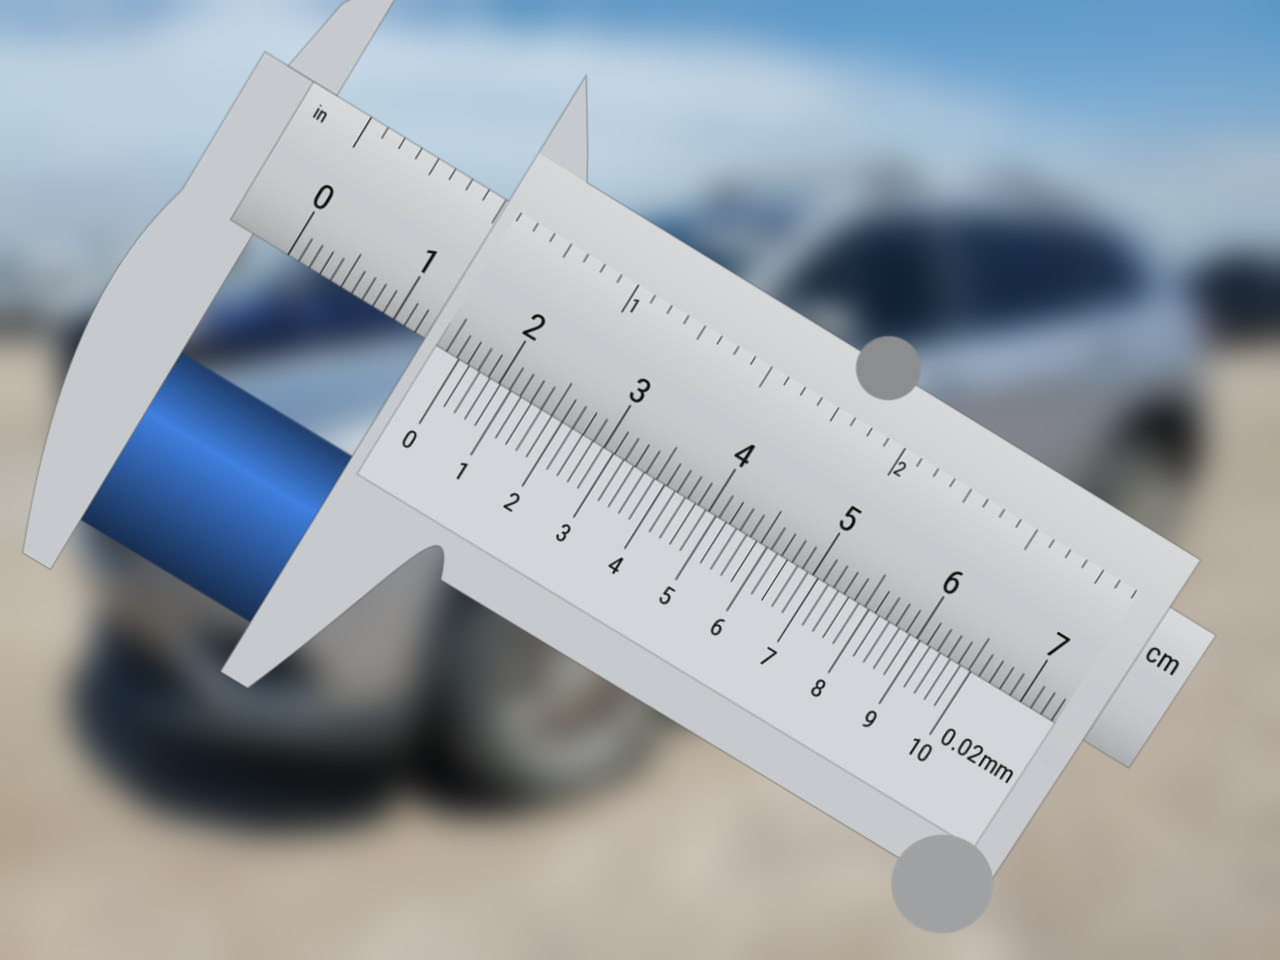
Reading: 16.2 mm
